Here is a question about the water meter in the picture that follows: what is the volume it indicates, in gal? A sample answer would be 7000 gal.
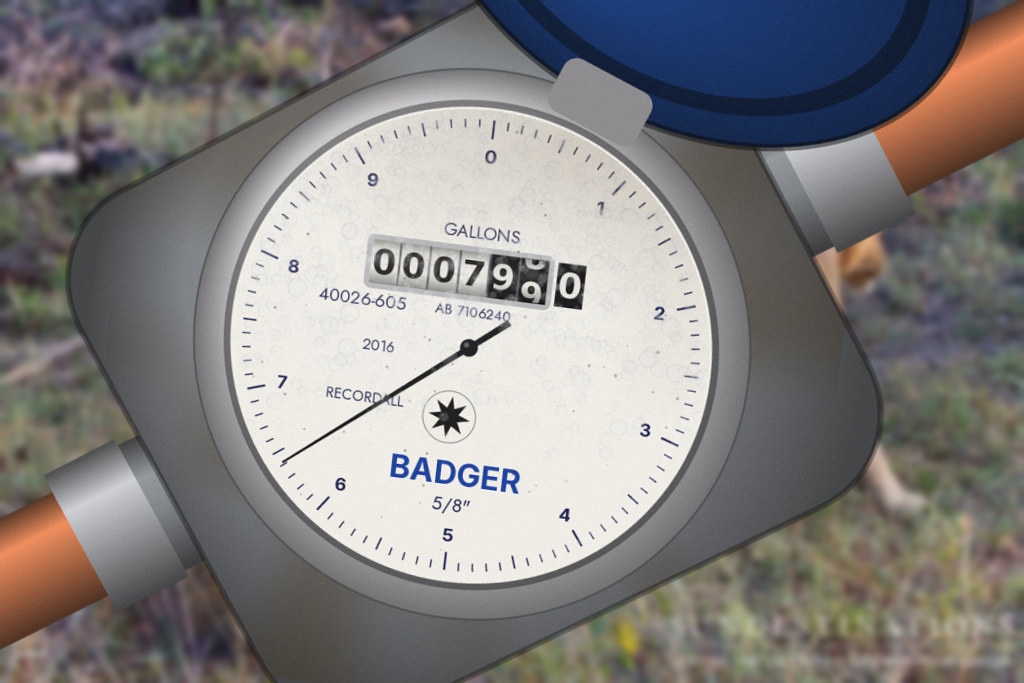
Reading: 7986.4 gal
